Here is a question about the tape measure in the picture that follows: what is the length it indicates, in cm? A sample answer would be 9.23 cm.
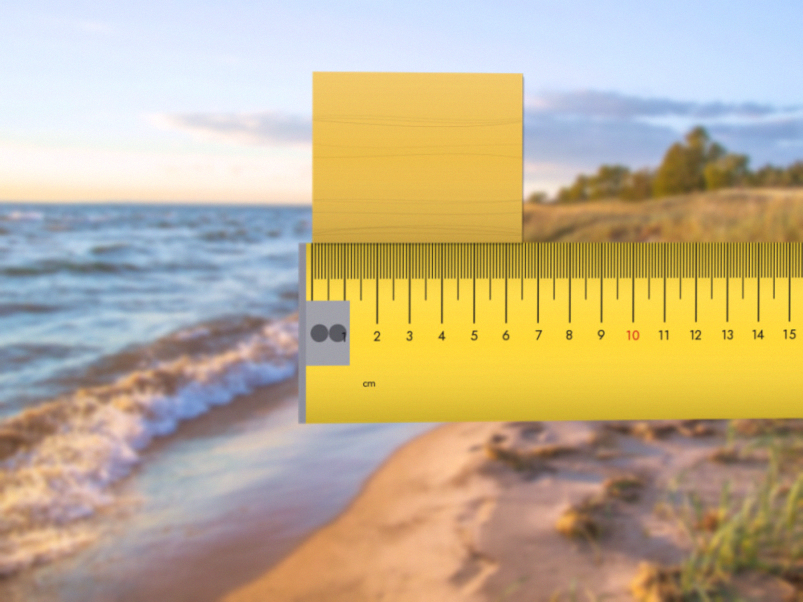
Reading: 6.5 cm
